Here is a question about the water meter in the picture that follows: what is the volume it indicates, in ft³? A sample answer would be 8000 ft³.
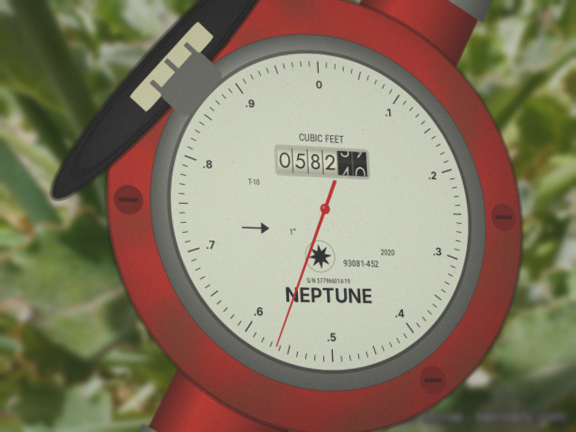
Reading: 58239.56 ft³
